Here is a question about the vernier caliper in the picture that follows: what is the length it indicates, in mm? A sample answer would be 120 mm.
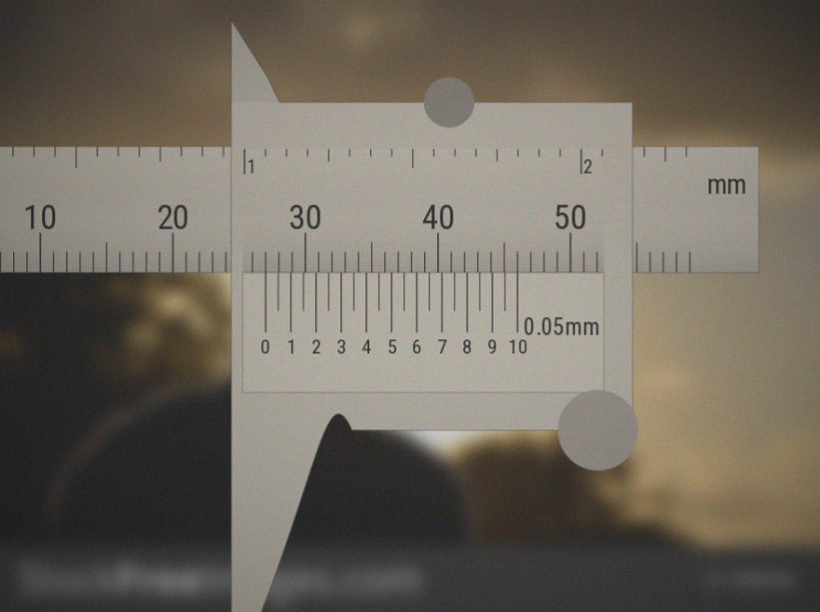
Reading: 27.0 mm
